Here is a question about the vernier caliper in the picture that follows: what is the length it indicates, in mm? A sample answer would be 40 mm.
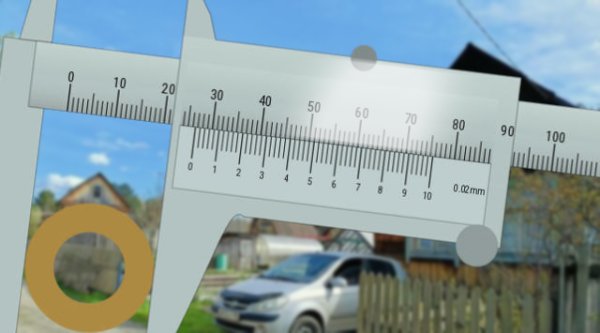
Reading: 26.5 mm
